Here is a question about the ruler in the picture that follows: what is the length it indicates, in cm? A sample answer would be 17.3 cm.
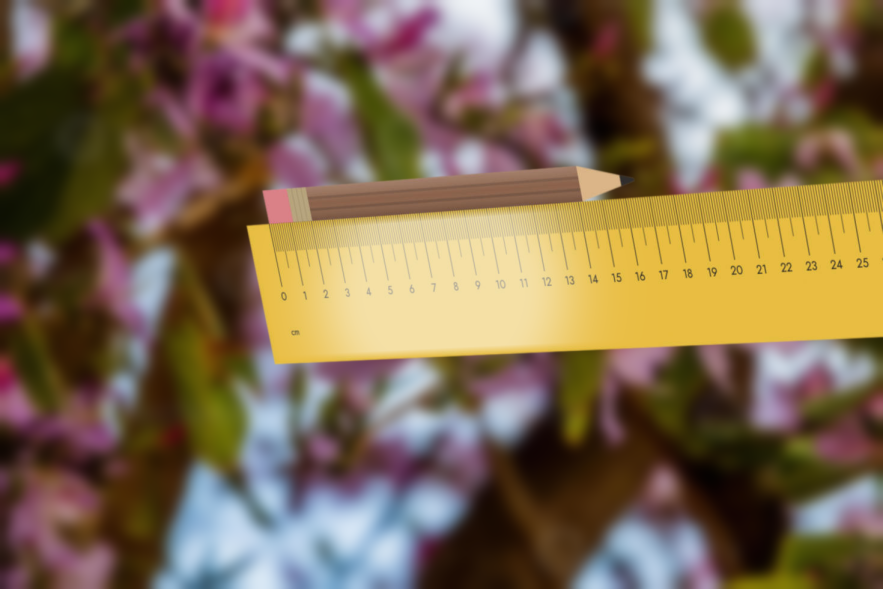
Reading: 16.5 cm
